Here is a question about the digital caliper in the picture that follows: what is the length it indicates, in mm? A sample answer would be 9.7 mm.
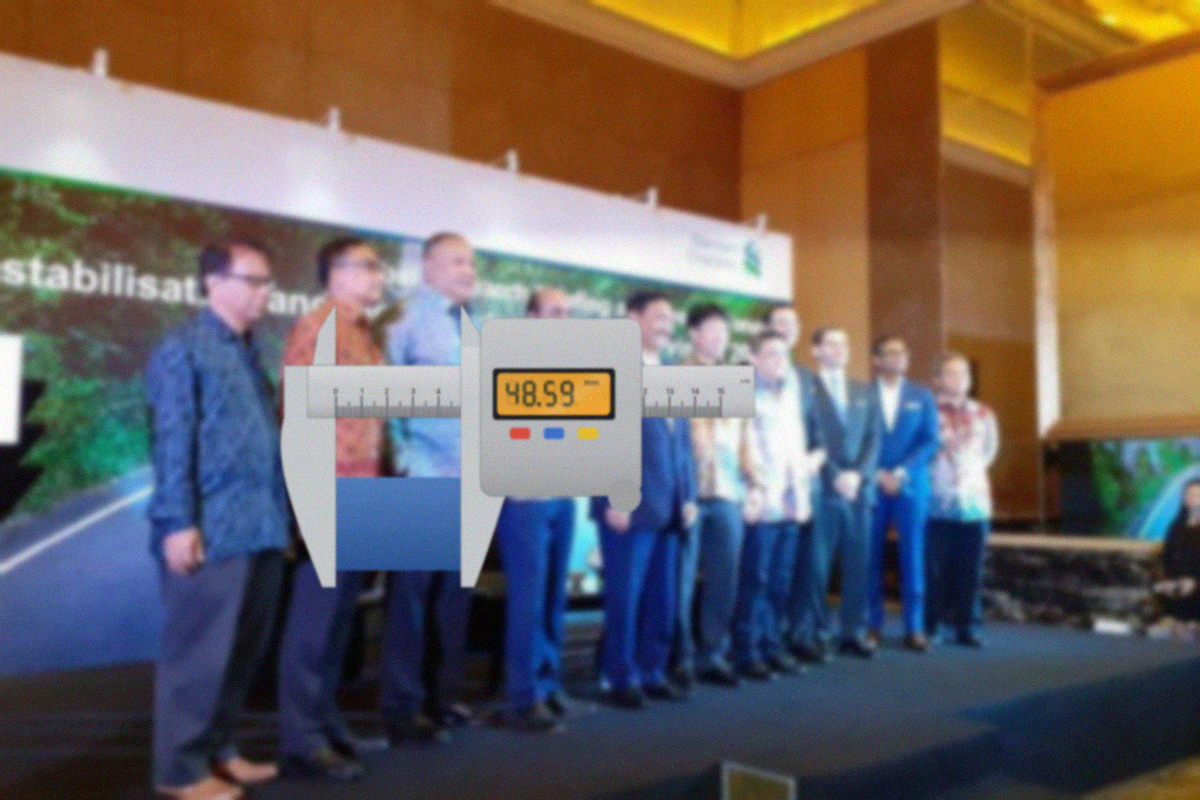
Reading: 48.59 mm
